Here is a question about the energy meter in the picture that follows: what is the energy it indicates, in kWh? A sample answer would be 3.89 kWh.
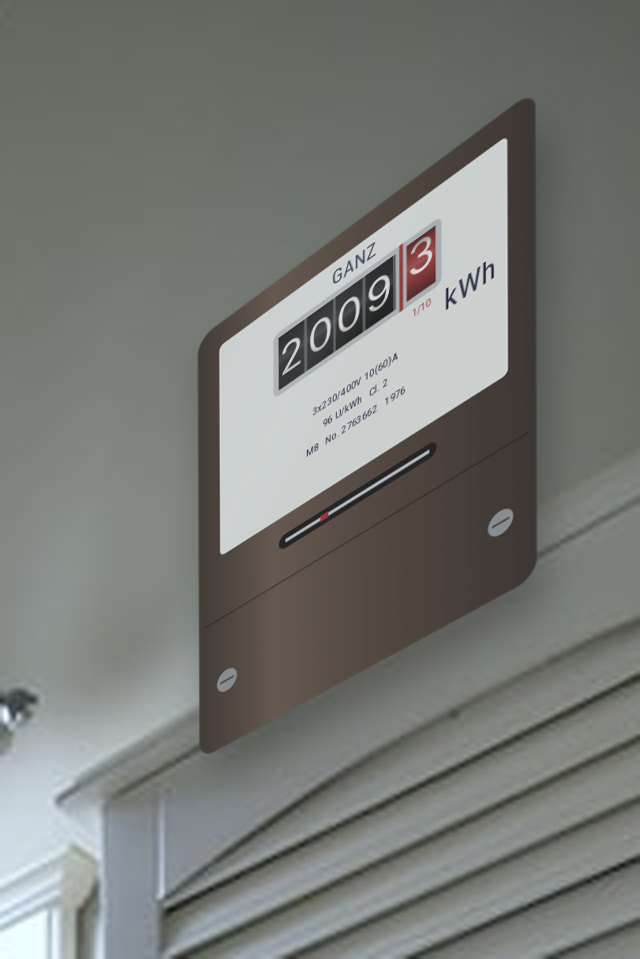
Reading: 2009.3 kWh
